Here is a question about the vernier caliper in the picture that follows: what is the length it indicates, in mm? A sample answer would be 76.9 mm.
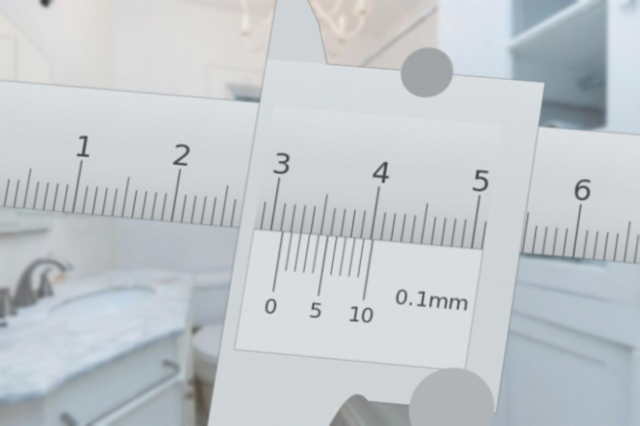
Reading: 31.2 mm
